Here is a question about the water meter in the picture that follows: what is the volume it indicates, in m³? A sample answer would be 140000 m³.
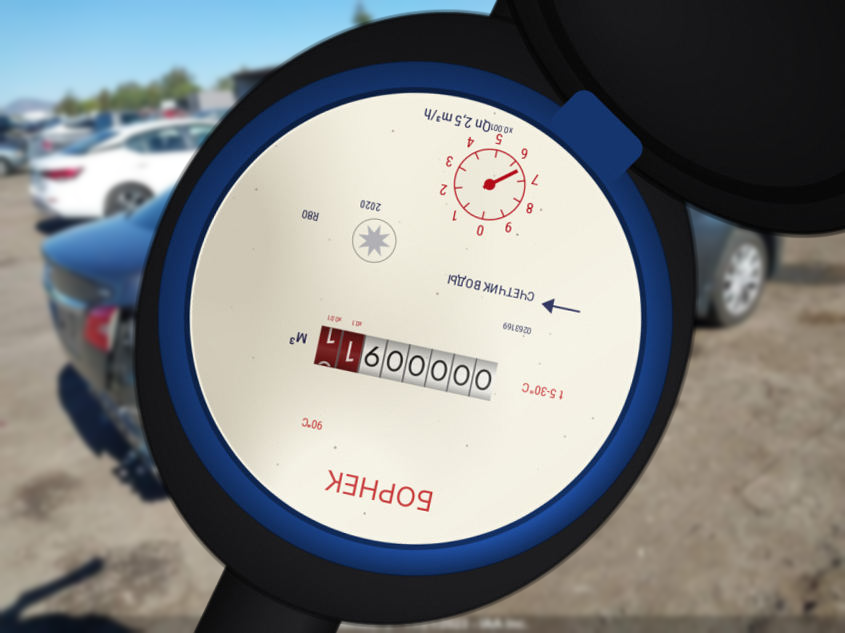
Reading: 9.106 m³
